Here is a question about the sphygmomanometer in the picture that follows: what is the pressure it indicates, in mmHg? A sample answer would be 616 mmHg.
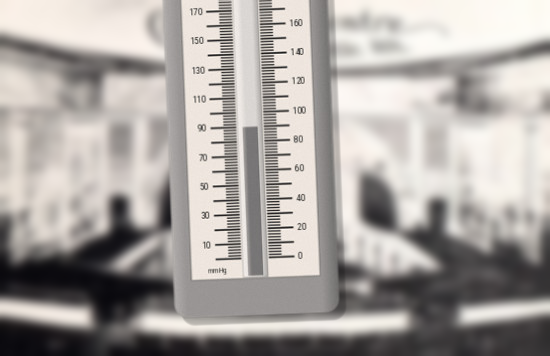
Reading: 90 mmHg
